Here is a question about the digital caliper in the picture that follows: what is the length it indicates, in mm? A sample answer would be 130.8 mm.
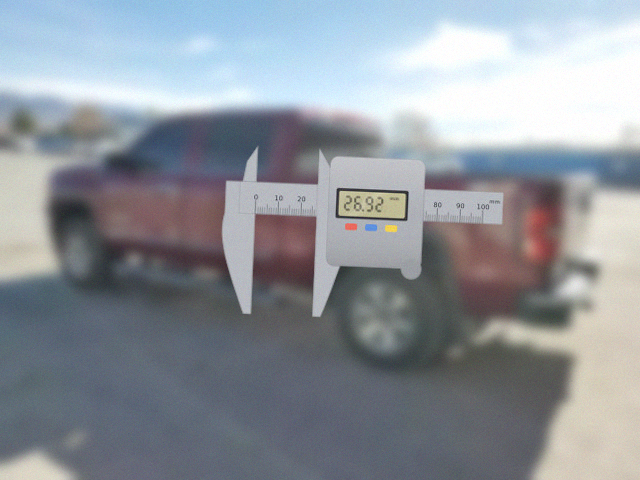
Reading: 26.92 mm
